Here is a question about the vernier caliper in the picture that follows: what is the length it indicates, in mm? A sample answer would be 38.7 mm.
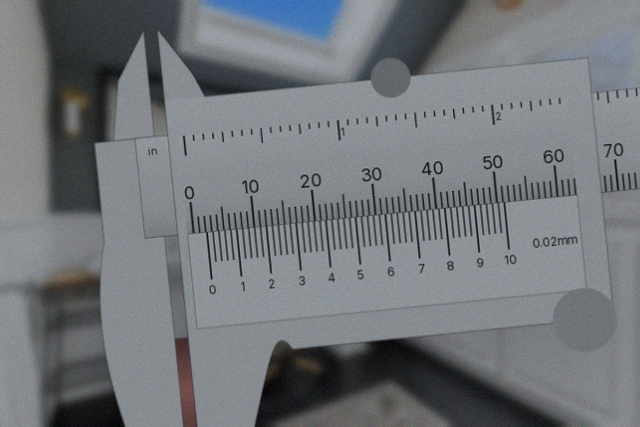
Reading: 2.2 mm
